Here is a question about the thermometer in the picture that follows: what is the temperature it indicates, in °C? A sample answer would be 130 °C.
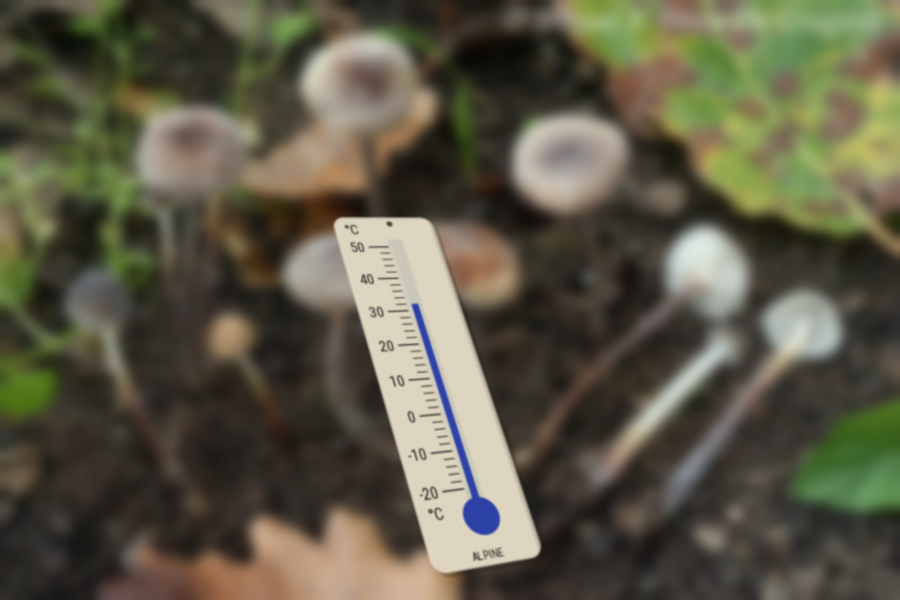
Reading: 32 °C
